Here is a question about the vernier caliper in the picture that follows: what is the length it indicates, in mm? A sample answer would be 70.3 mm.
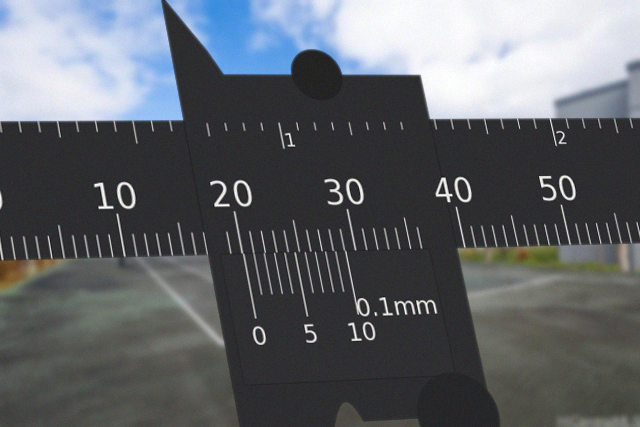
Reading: 20.1 mm
